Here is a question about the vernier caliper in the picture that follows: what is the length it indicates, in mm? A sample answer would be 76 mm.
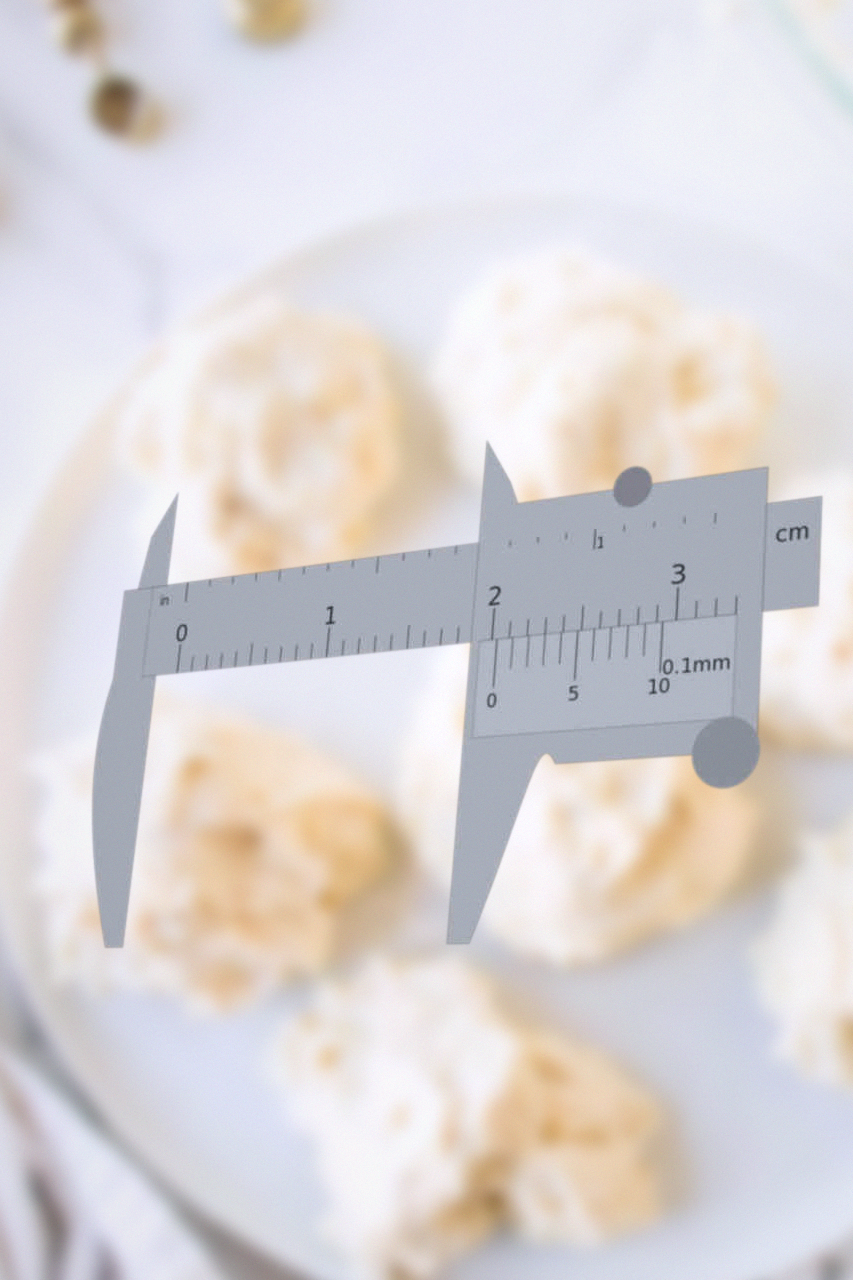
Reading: 20.3 mm
